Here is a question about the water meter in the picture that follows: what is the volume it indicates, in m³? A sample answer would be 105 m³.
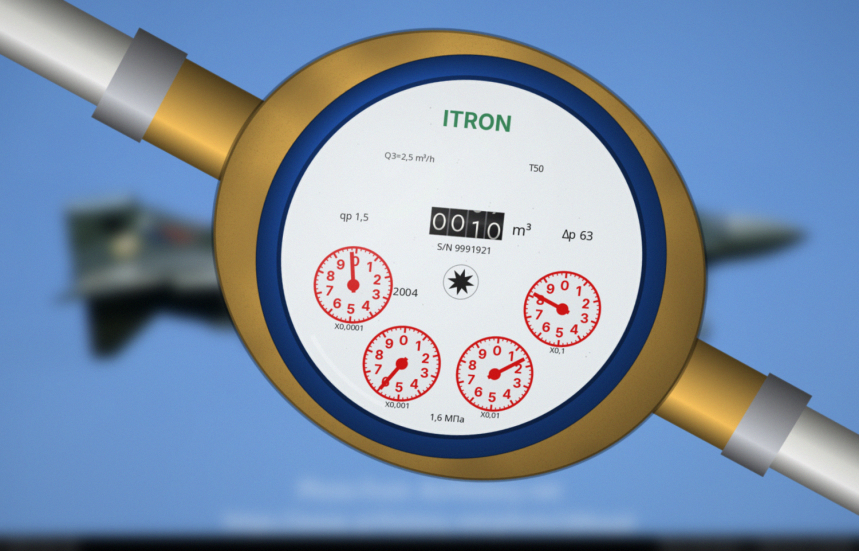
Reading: 9.8159 m³
